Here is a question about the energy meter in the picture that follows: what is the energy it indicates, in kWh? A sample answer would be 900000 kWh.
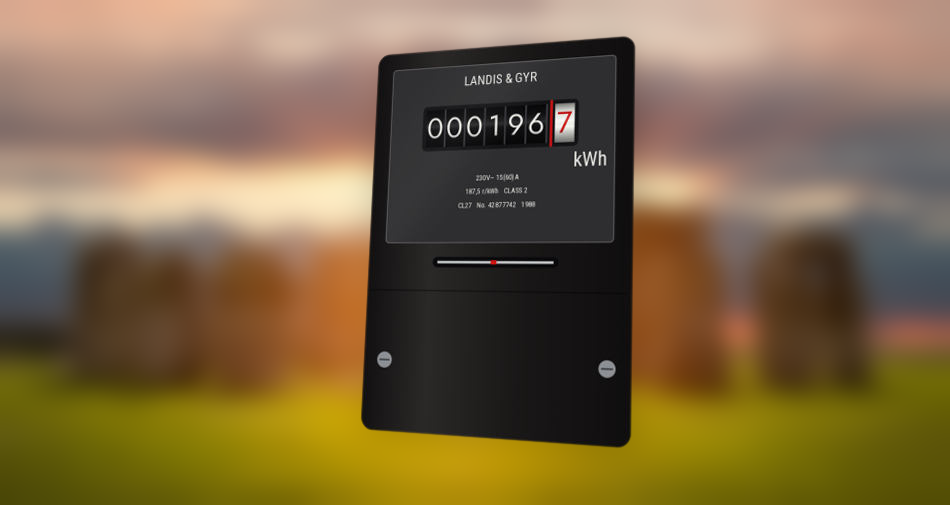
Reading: 196.7 kWh
